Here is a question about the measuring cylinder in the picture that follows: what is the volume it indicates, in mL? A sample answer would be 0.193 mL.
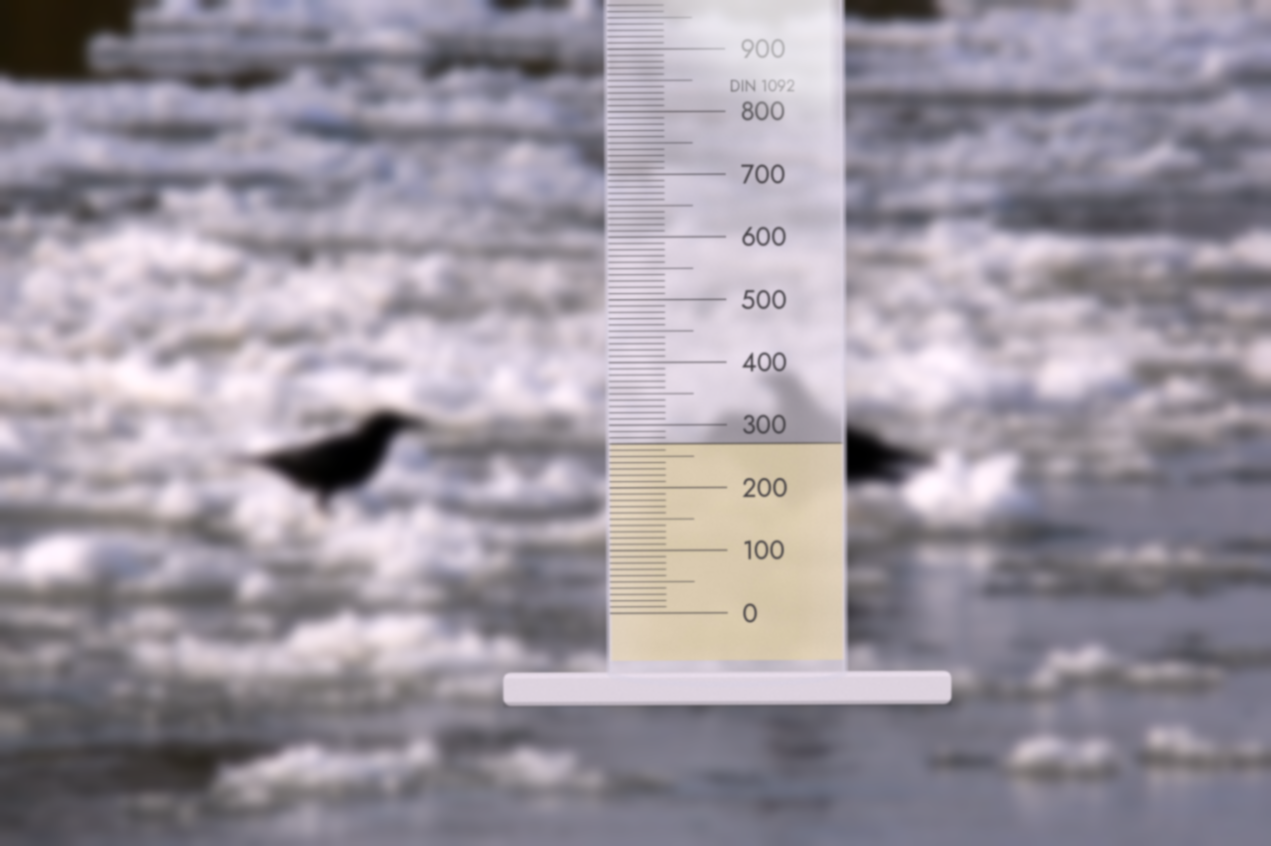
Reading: 270 mL
